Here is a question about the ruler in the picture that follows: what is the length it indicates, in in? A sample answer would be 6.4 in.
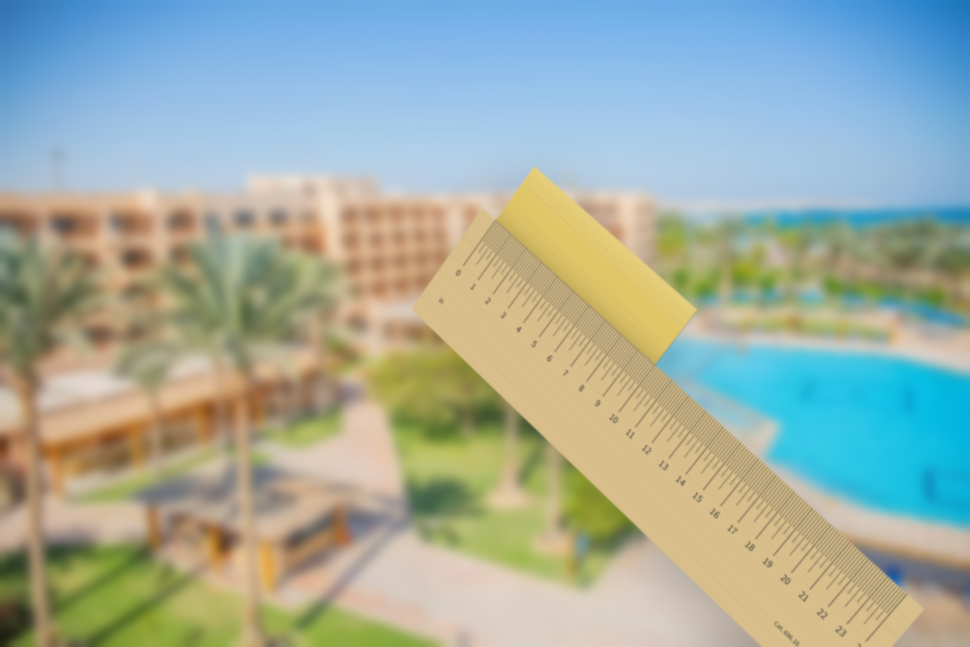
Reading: 10 in
